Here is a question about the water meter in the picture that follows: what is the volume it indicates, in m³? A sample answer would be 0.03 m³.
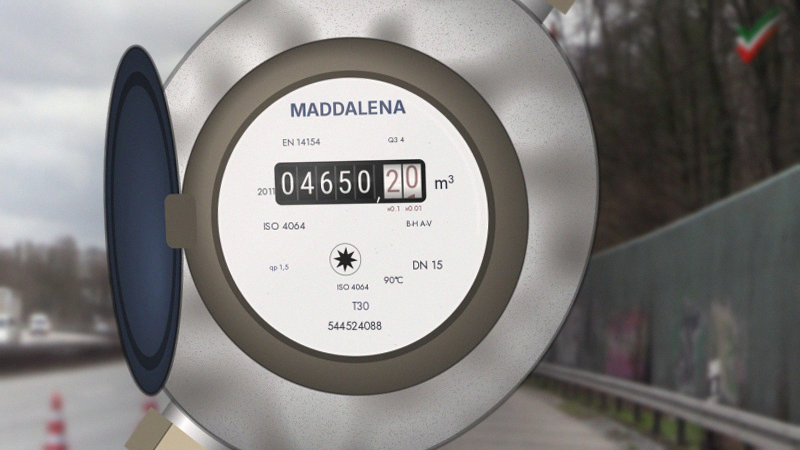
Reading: 4650.20 m³
